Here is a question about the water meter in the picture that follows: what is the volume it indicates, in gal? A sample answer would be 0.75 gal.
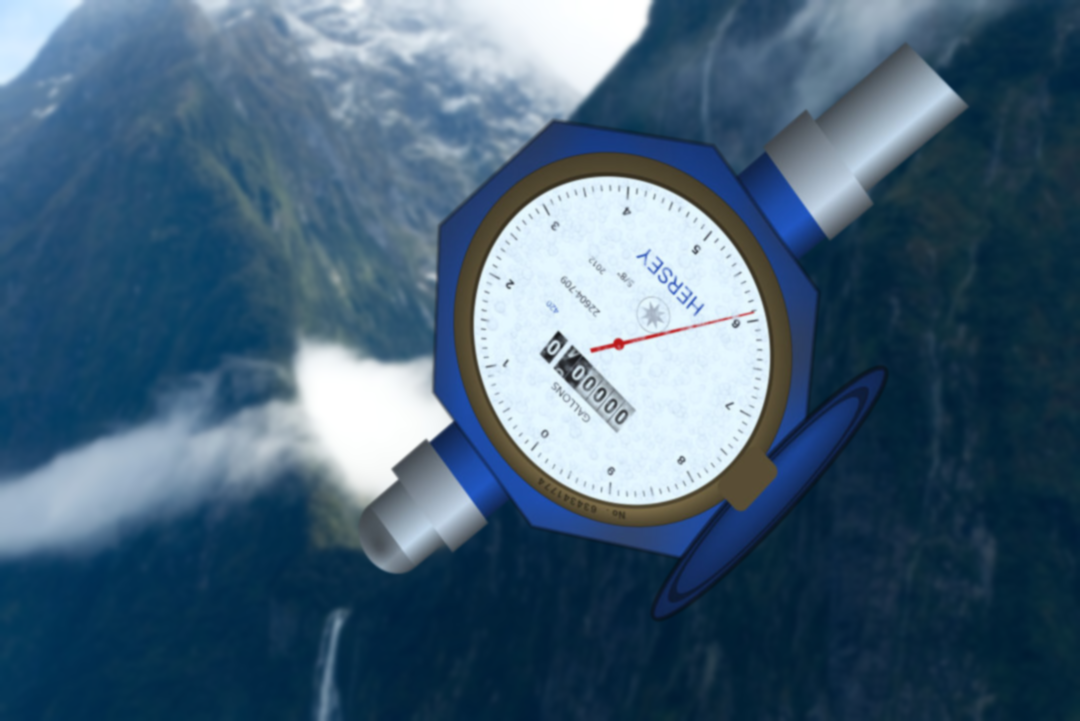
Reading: 35.9 gal
